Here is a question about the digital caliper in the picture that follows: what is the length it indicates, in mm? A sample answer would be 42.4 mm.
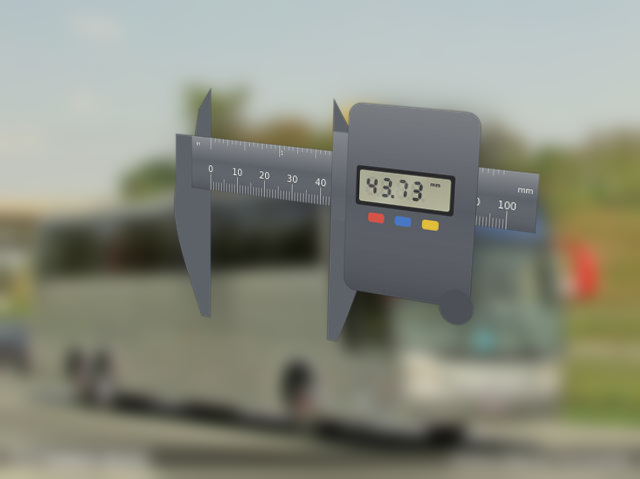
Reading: 43.73 mm
